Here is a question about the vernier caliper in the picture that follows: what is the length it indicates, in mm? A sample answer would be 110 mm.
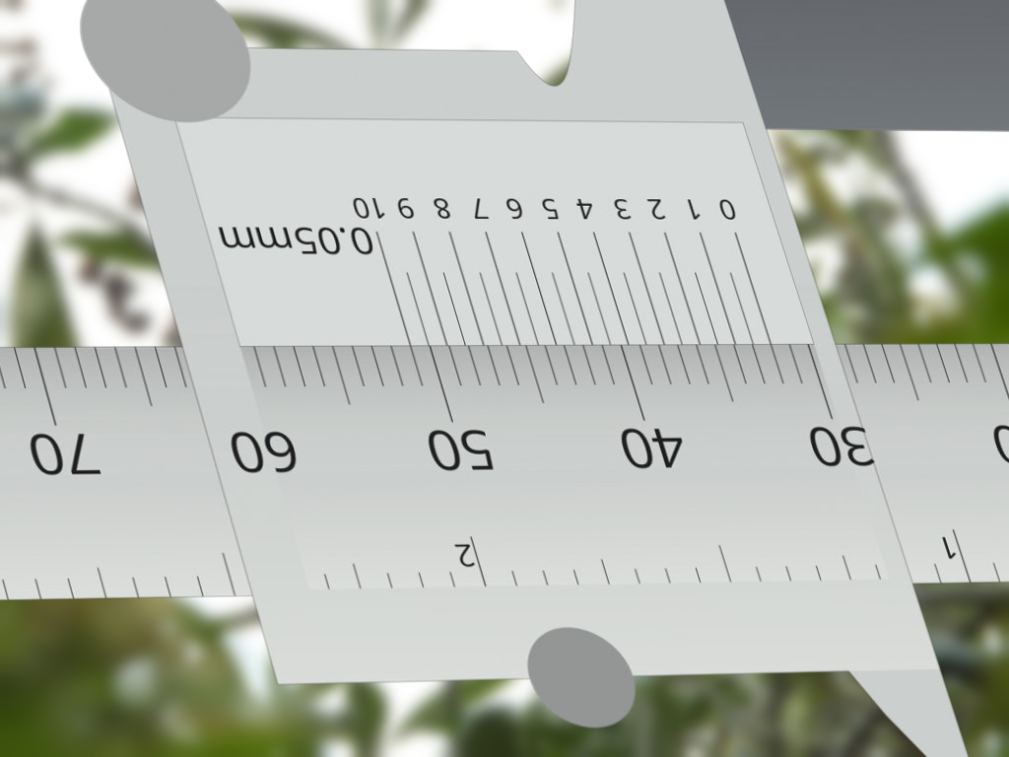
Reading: 32.0 mm
